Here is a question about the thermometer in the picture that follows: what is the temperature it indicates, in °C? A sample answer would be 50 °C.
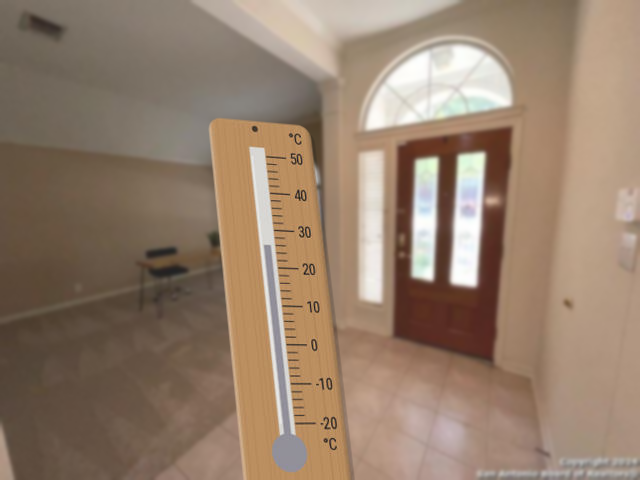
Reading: 26 °C
